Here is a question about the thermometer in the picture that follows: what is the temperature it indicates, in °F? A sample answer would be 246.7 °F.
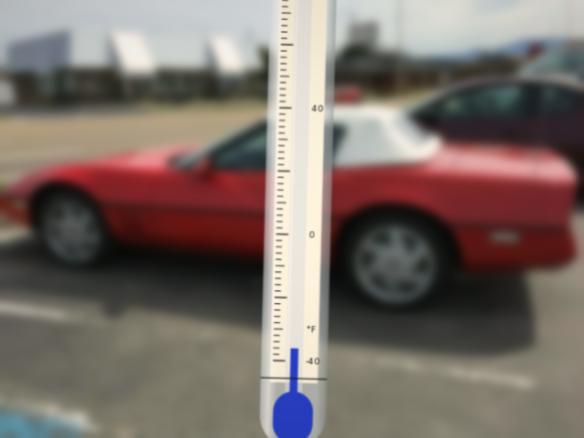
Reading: -36 °F
